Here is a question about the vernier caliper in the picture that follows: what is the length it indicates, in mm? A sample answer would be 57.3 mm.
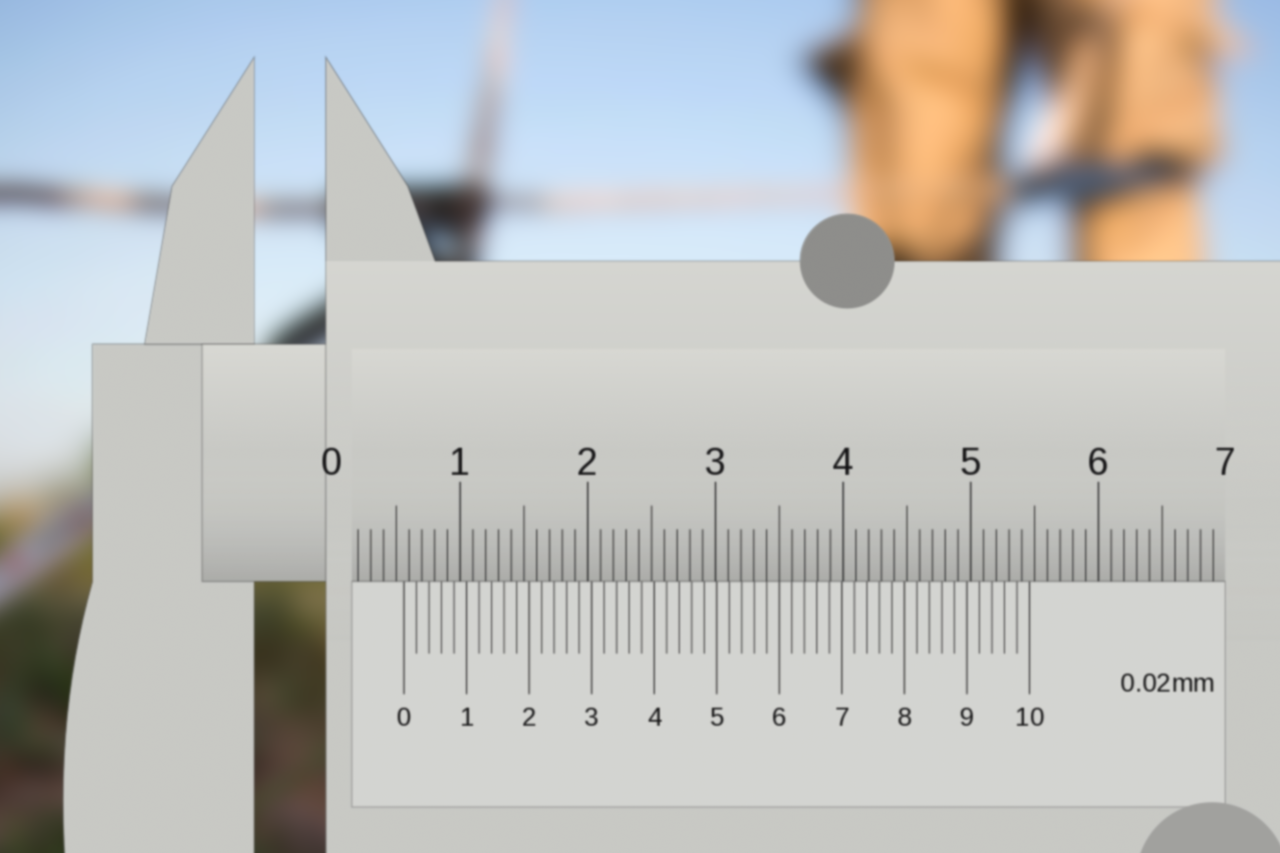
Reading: 5.6 mm
